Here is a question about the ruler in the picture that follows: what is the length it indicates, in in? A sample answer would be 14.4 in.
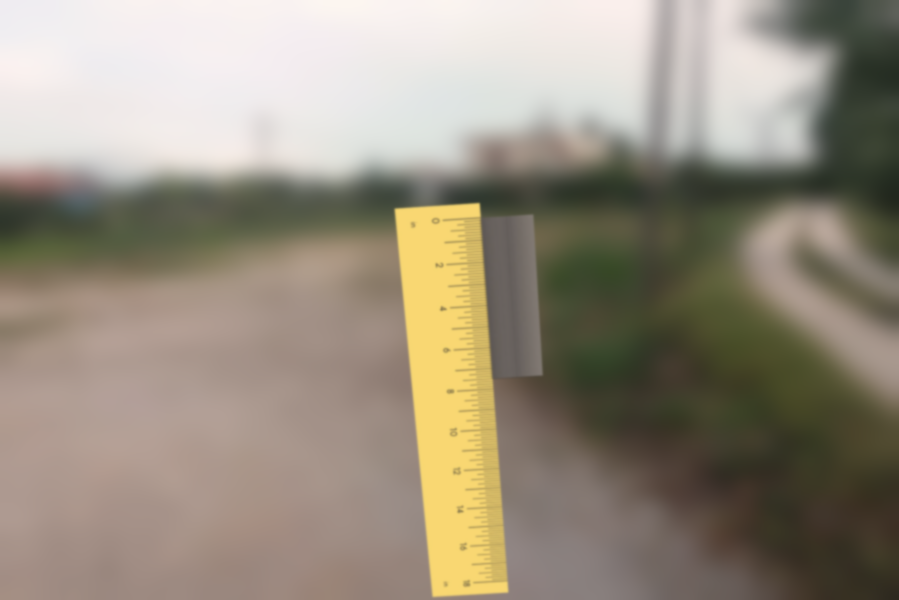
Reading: 7.5 in
